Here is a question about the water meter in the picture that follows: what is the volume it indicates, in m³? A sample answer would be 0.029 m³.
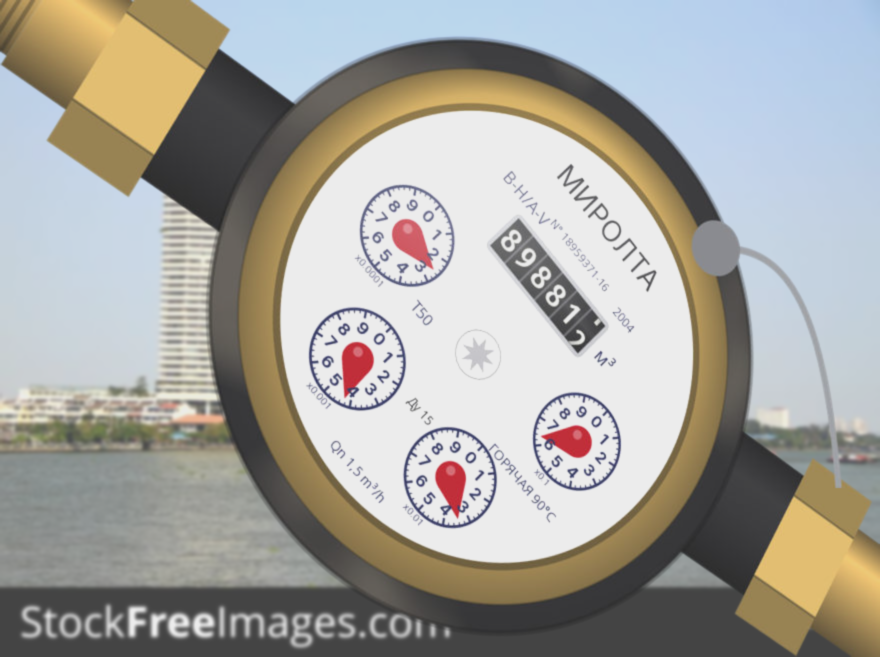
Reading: 898811.6342 m³
